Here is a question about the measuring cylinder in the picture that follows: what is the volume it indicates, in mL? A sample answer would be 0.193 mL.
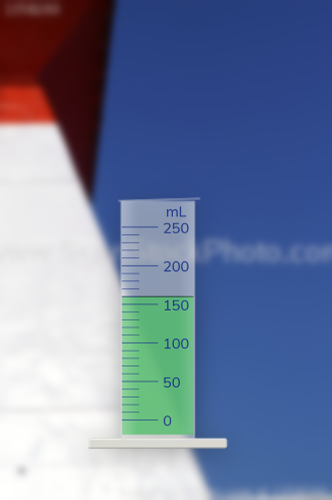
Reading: 160 mL
